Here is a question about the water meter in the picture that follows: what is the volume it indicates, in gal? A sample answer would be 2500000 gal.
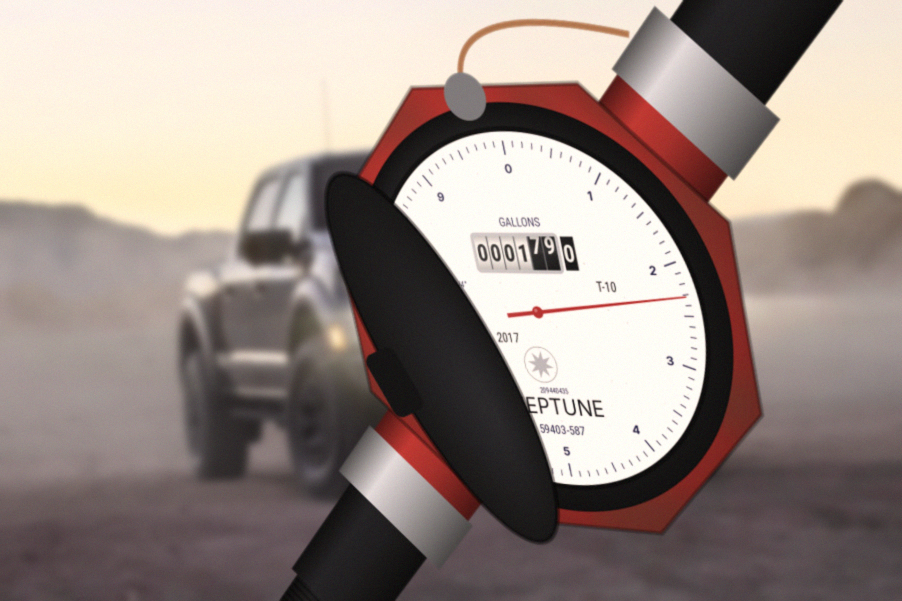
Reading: 1792.3 gal
